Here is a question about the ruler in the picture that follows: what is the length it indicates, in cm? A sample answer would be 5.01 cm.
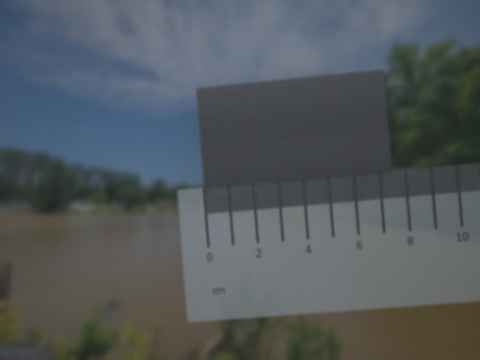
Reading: 7.5 cm
